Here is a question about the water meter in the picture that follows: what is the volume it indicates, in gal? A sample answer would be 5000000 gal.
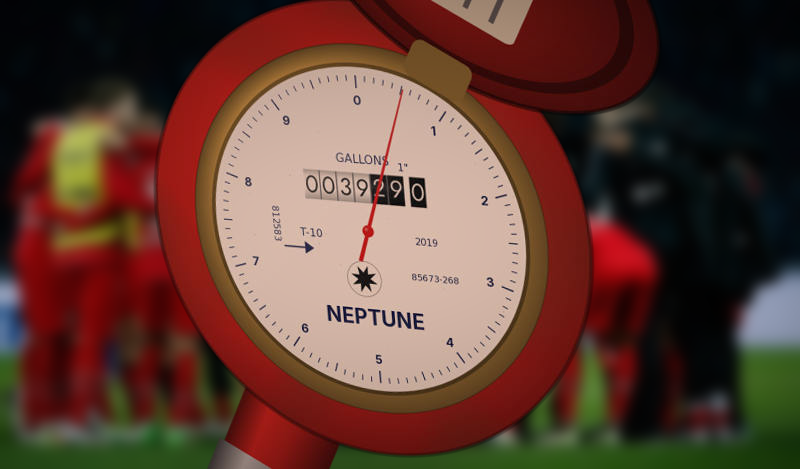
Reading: 39290.5 gal
